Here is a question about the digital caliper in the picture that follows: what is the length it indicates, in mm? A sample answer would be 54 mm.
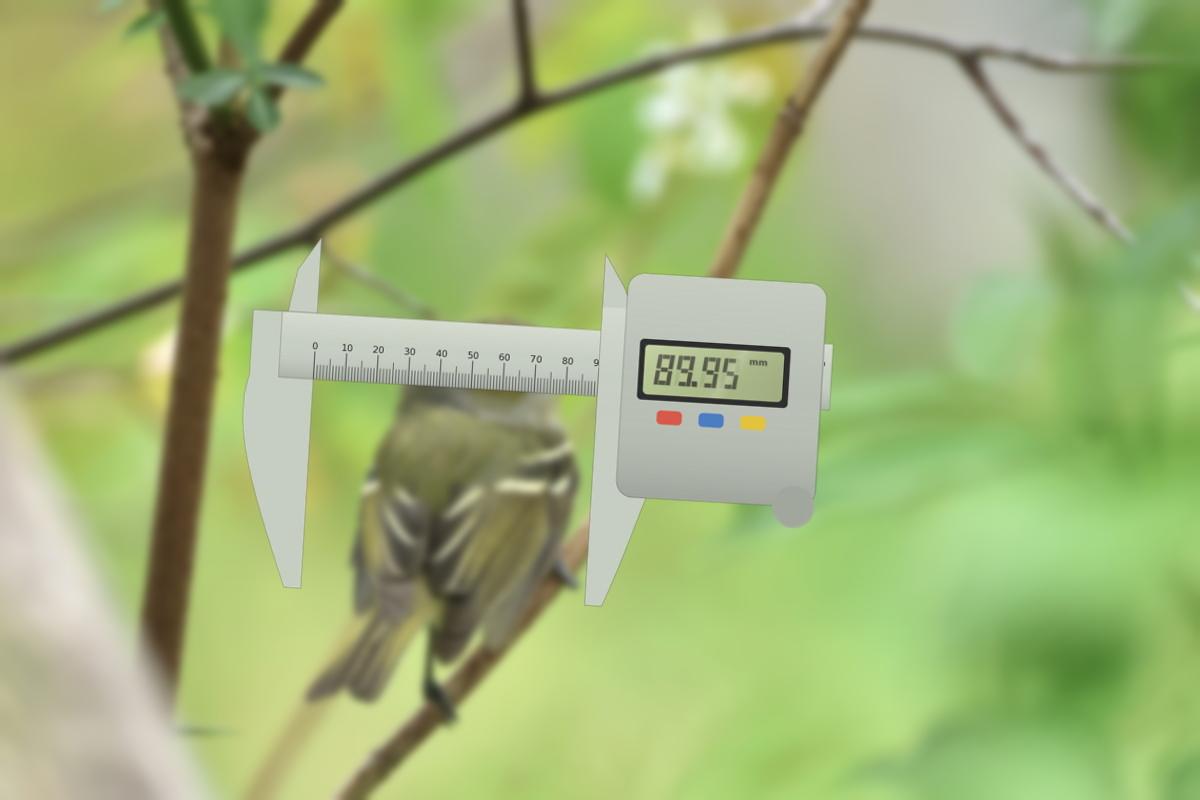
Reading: 89.95 mm
